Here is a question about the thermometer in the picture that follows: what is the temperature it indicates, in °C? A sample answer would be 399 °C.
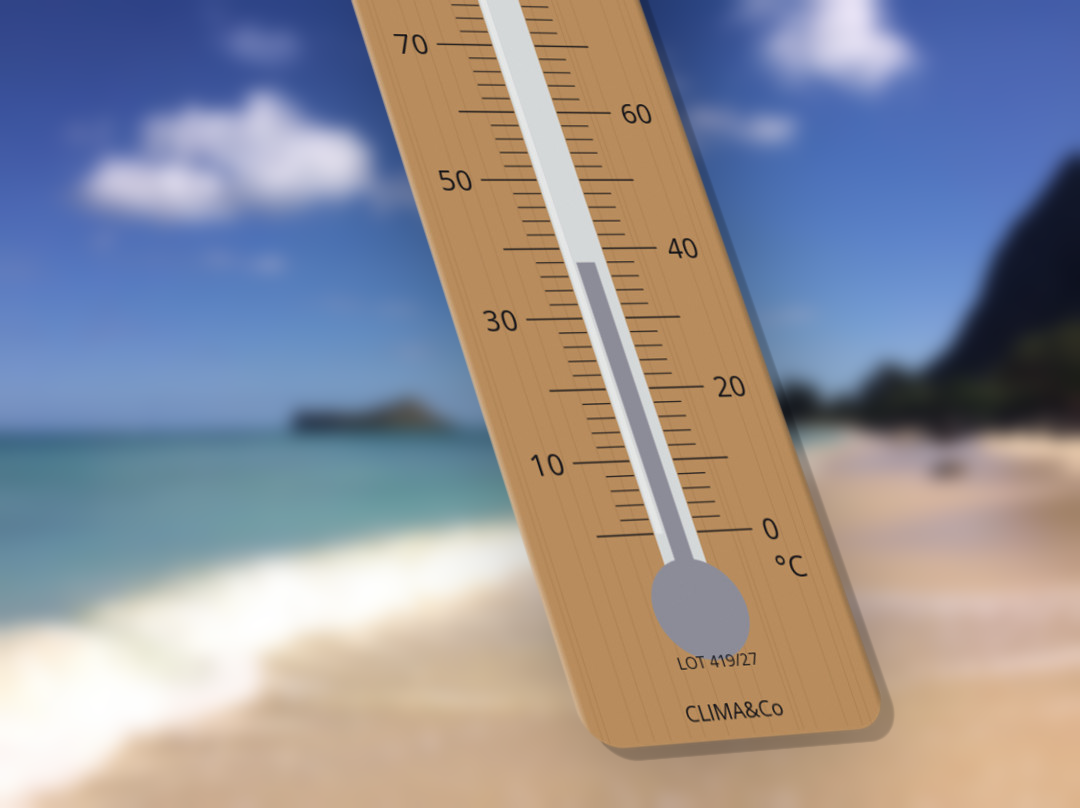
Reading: 38 °C
